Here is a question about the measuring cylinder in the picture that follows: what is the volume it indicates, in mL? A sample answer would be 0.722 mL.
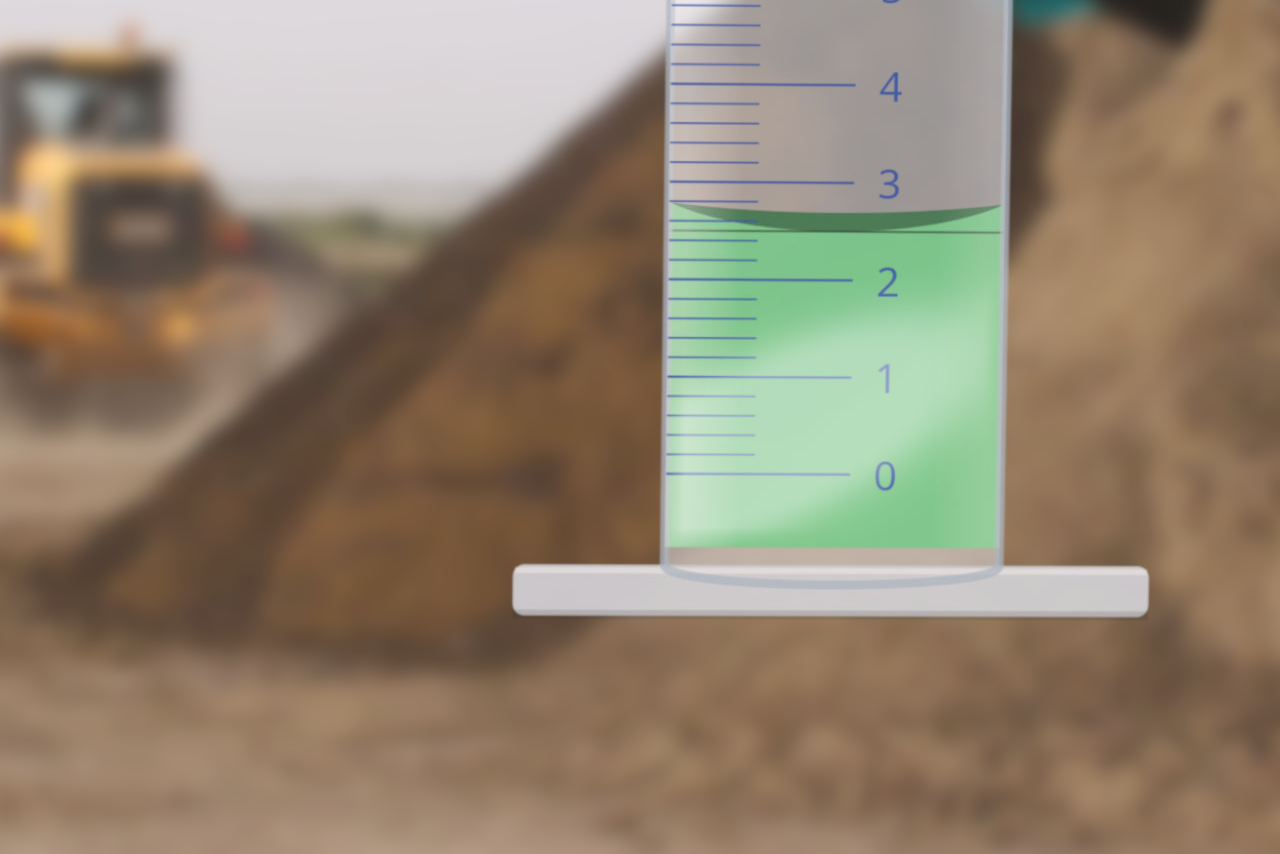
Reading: 2.5 mL
